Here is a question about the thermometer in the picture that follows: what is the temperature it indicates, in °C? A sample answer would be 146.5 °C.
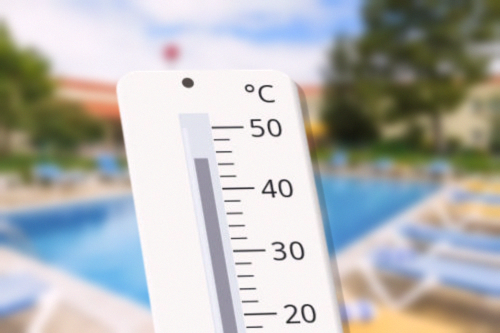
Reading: 45 °C
